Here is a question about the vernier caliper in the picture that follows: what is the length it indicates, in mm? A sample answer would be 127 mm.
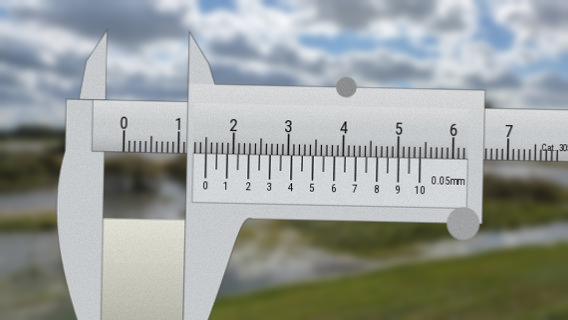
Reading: 15.0 mm
